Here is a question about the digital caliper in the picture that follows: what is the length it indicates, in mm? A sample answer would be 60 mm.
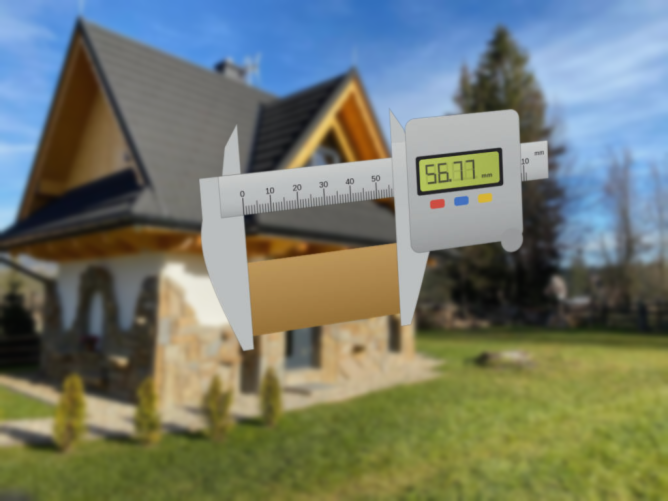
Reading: 56.77 mm
